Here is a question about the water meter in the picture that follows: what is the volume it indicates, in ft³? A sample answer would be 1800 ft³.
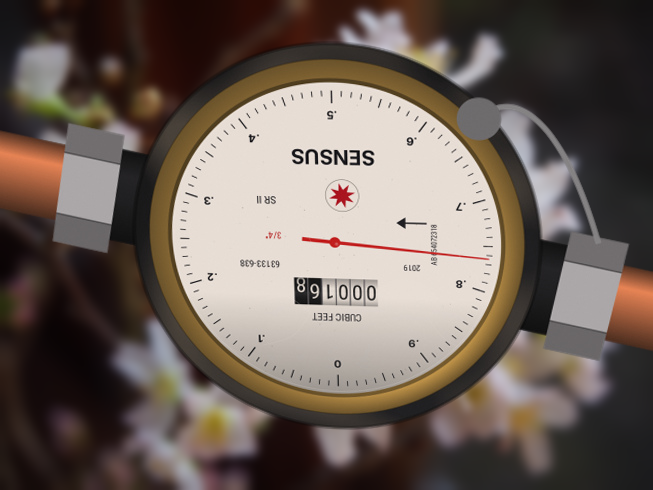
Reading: 167.76 ft³
